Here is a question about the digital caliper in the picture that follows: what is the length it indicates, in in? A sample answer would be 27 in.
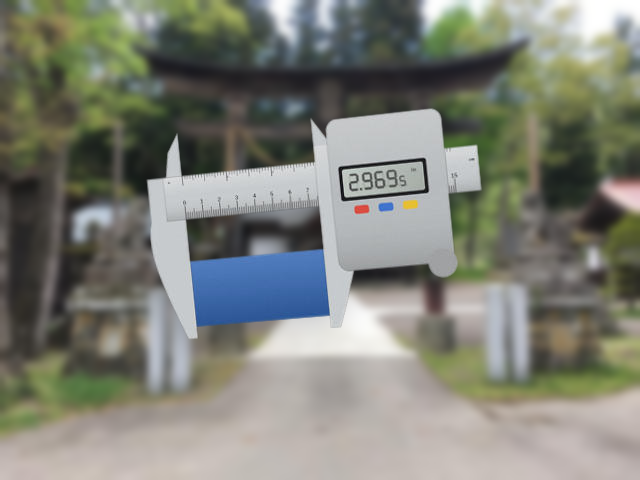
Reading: 2.9695 in
